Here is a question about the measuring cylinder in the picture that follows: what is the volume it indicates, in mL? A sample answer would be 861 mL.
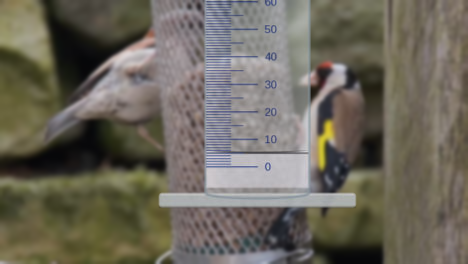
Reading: 5 mL
